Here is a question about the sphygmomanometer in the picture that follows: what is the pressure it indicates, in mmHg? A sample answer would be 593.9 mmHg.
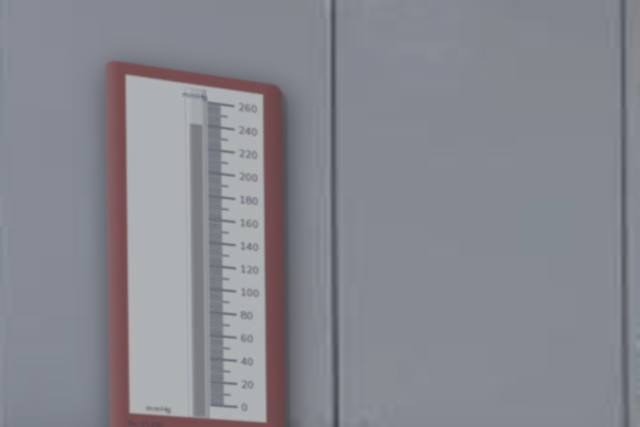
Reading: 240 mmHg
